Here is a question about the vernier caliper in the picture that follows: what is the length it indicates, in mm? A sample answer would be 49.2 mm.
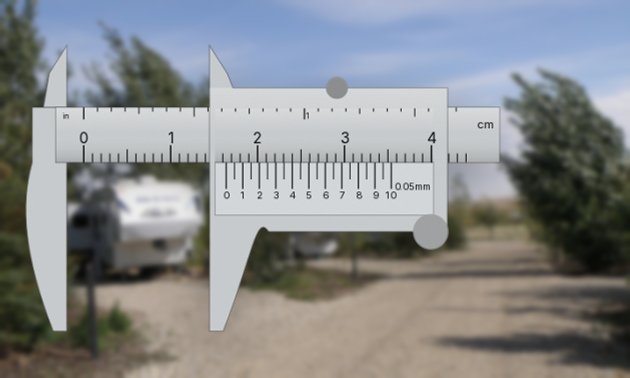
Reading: 16.4 mm
